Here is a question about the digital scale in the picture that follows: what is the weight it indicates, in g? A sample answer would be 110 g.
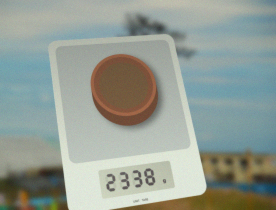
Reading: 2338 g
